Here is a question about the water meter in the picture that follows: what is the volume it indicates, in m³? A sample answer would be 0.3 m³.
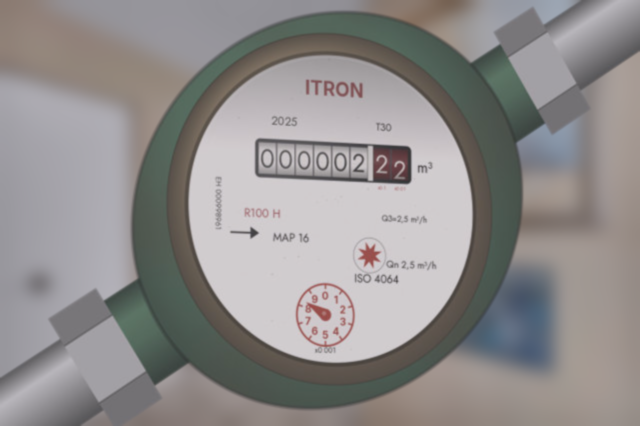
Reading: 2.218 m³
